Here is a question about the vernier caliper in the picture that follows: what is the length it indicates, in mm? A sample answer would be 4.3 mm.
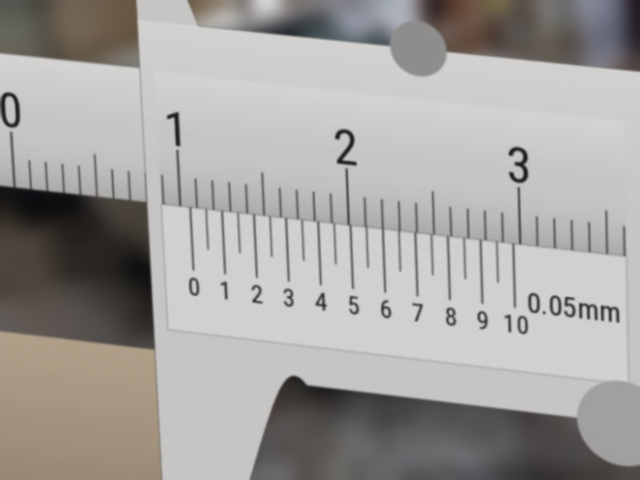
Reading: 10.6 mm
